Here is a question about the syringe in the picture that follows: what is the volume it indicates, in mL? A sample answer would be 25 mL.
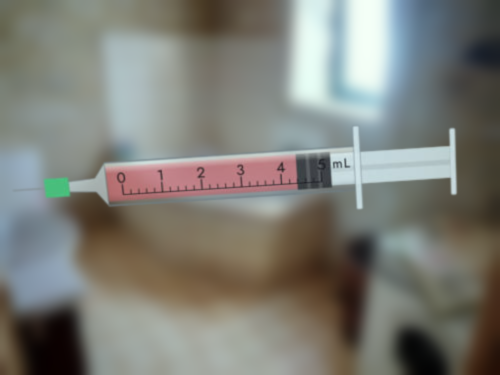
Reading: 4.4 mL
